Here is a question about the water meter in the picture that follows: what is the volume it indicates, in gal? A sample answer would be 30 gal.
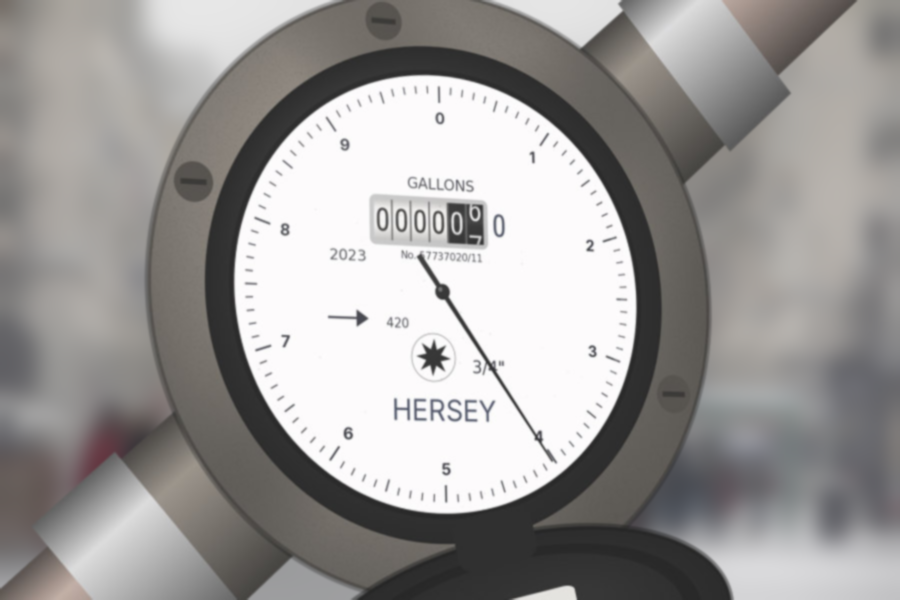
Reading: 64.0 gal
